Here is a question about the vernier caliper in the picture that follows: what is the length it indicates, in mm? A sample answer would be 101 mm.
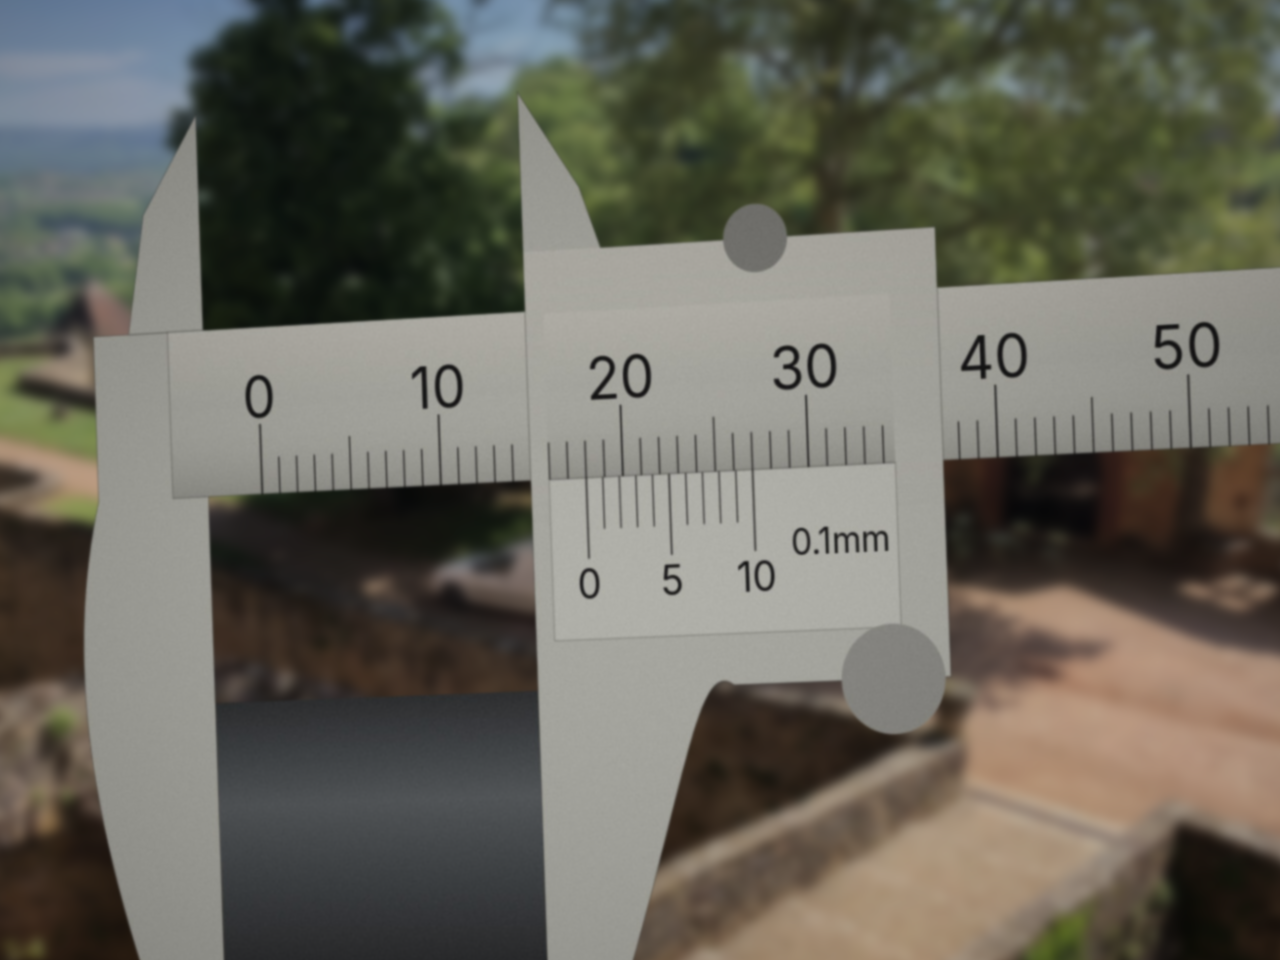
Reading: 18.0 mm
